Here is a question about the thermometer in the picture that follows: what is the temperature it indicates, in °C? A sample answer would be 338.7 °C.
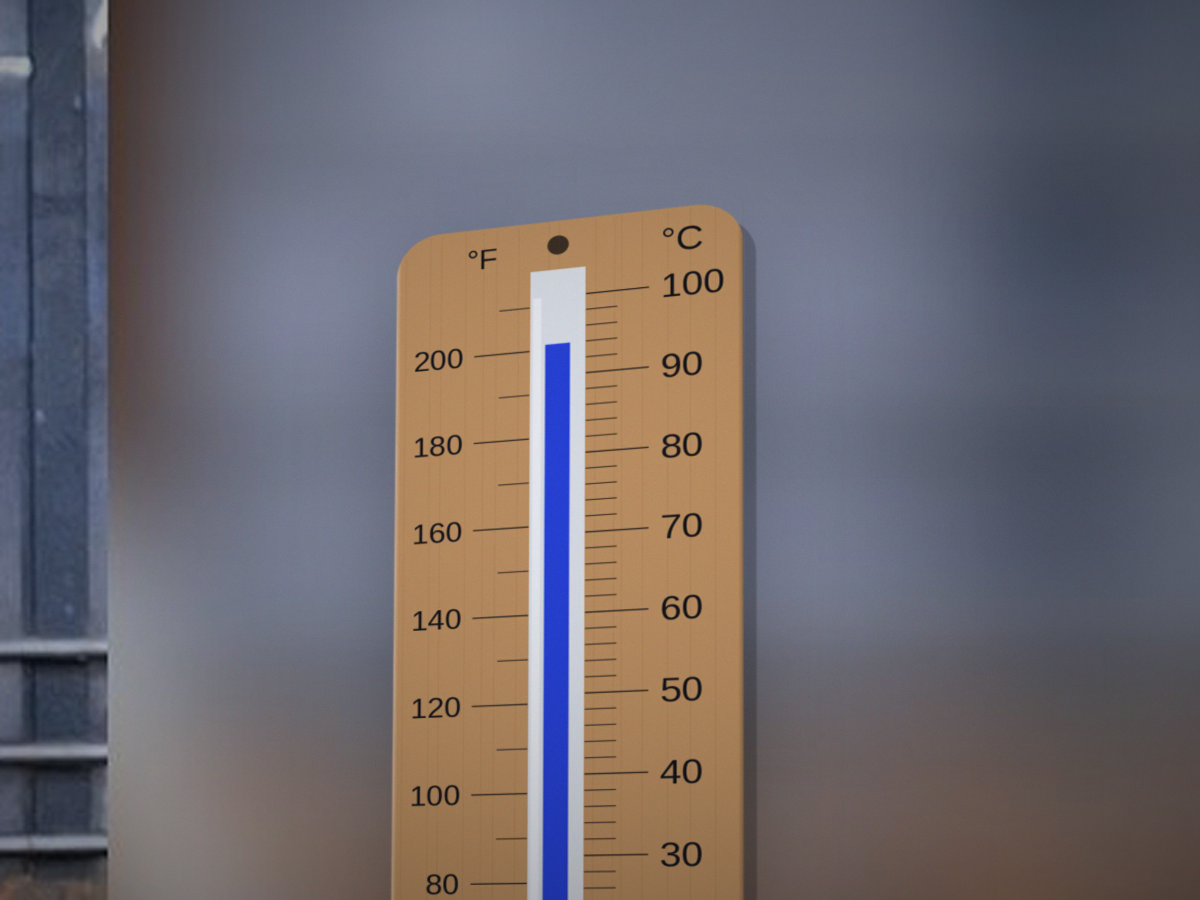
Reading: 94 °C
